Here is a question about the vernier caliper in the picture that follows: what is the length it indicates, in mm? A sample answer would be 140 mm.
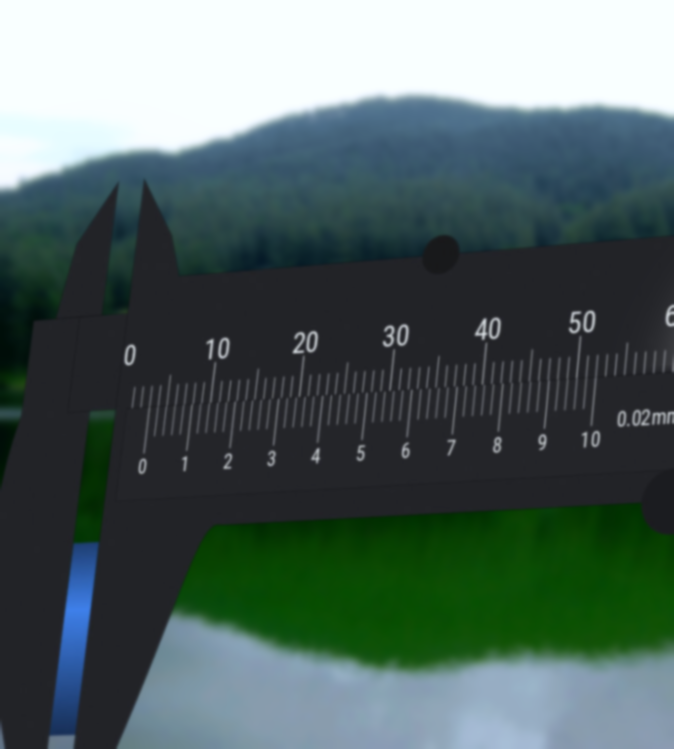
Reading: 3.0 mm
